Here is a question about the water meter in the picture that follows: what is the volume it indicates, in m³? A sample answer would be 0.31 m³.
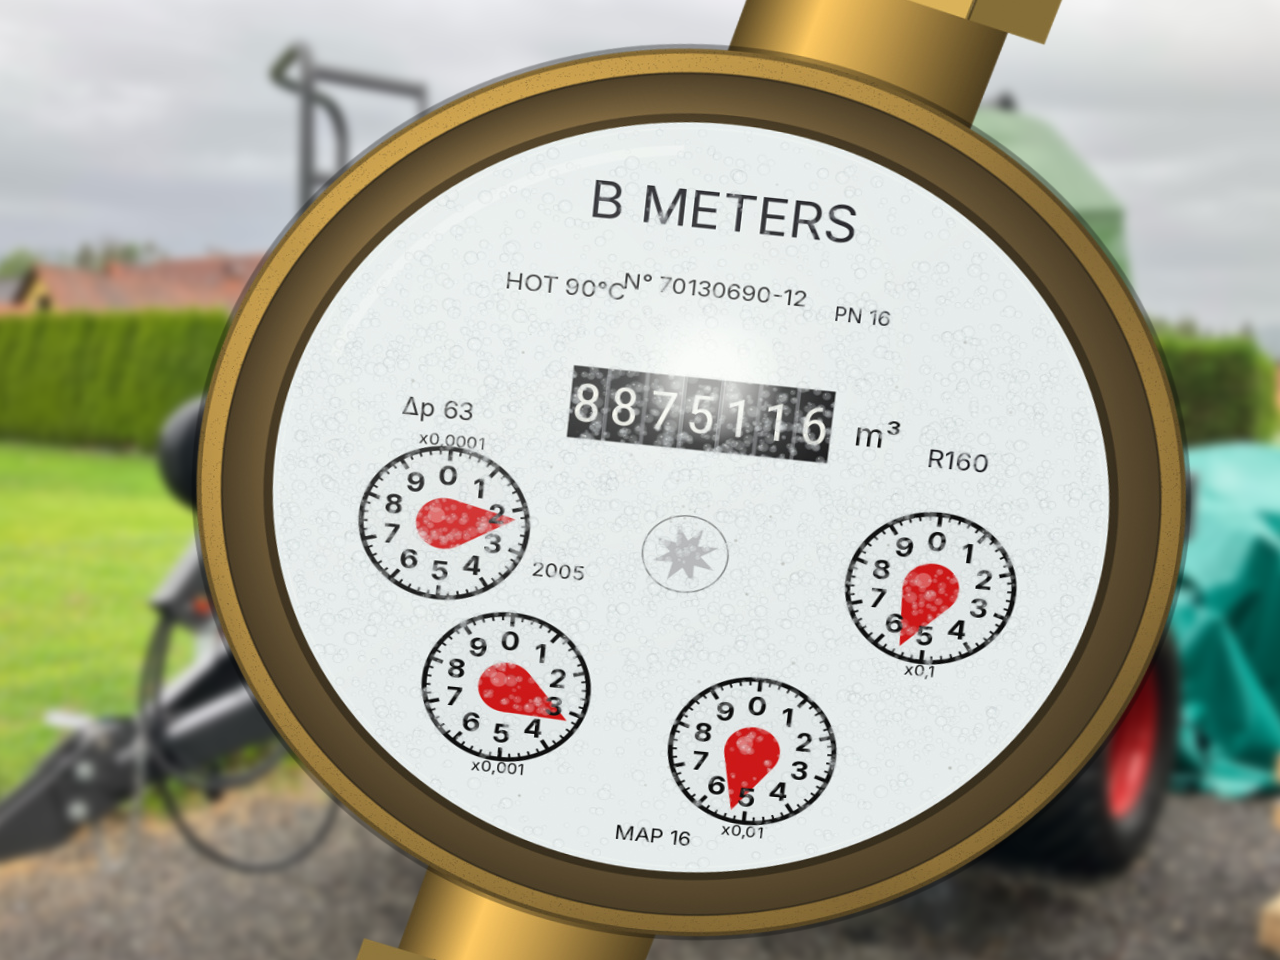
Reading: 8875116.5532 m³
